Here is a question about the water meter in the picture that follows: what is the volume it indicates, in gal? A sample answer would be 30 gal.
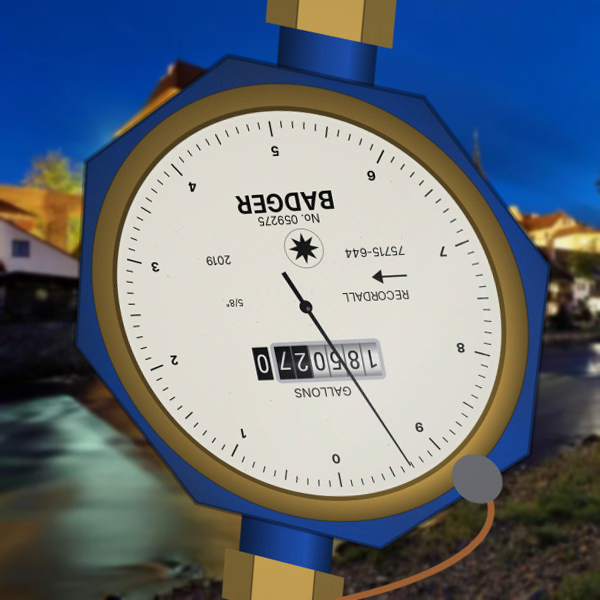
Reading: 1850269.3 gal
